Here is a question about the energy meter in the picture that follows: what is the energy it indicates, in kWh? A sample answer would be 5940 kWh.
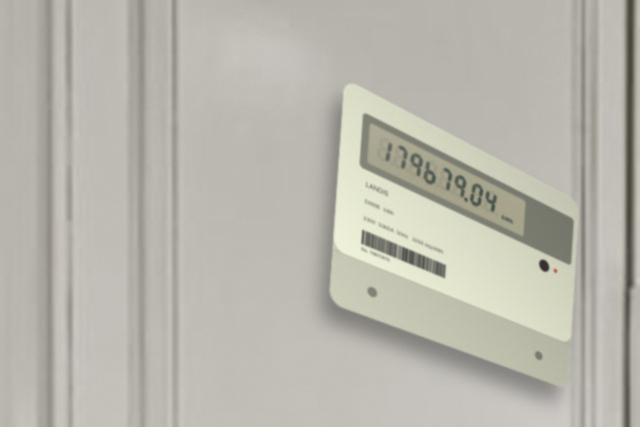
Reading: 179679.04 kWh
